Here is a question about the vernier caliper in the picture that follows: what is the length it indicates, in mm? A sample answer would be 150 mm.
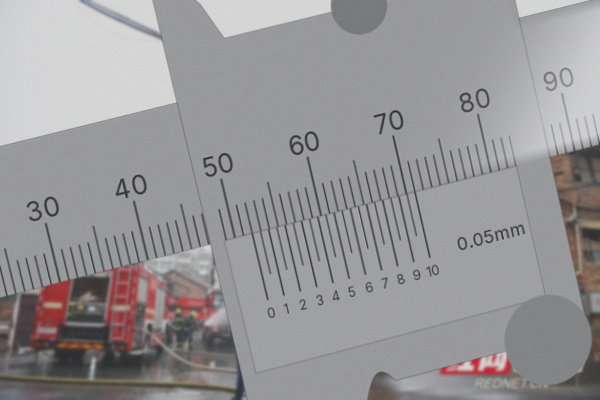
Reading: 52.0 mm
